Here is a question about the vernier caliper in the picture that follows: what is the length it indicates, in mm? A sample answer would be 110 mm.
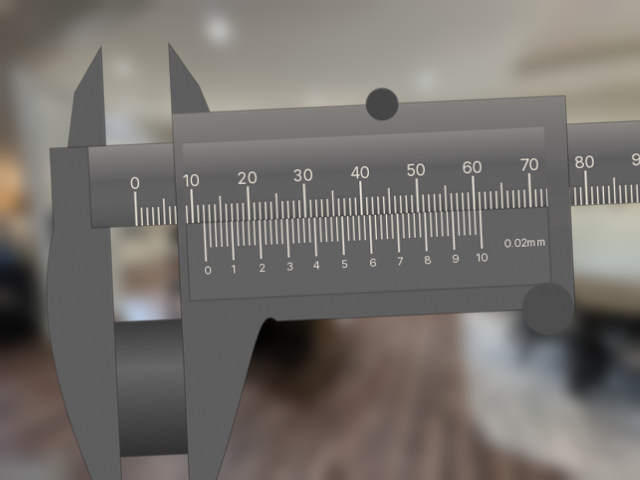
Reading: 12.0 mm
